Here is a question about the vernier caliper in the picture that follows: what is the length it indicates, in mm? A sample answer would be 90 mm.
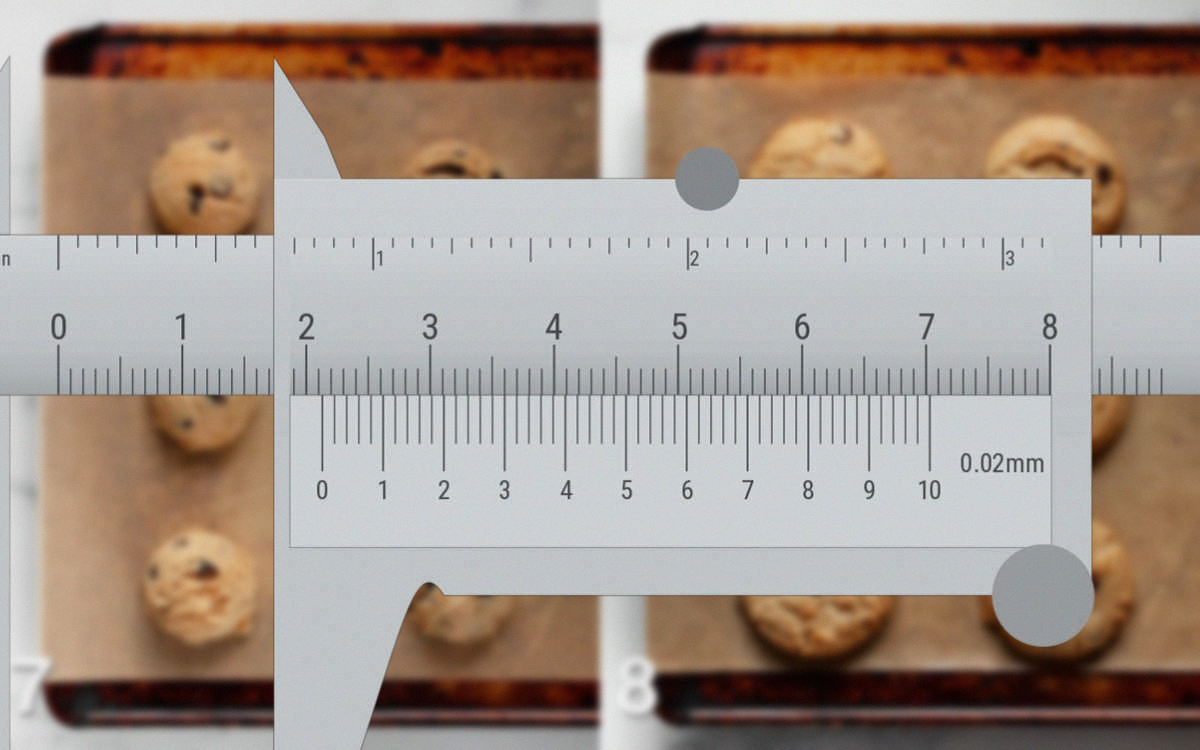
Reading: 21.3 mm
